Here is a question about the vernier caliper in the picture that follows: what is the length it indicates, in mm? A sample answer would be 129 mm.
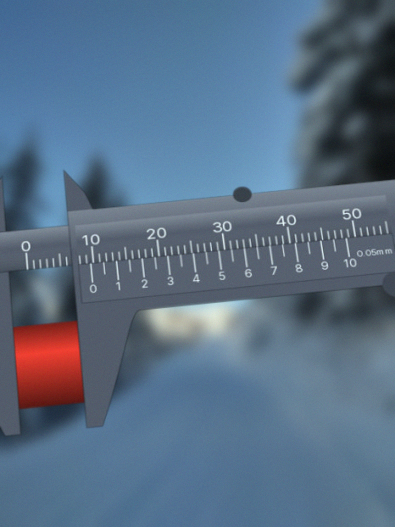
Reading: 9.6 mm
